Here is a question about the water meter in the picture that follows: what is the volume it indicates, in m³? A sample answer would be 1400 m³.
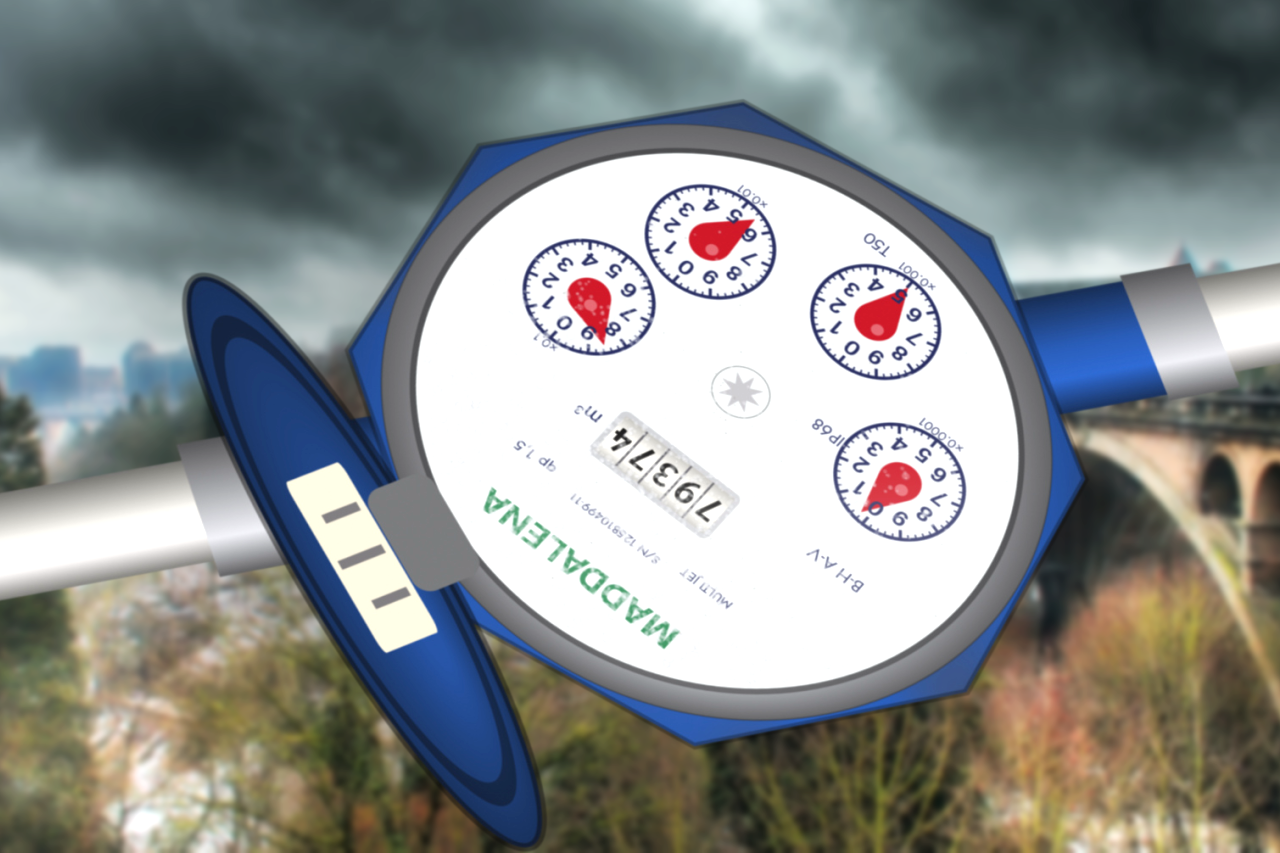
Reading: 79374.8550 m³
